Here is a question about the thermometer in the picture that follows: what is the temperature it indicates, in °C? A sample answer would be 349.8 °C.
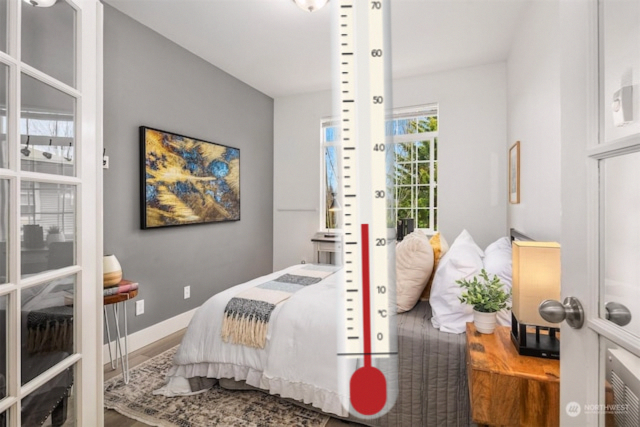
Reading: 24 °C
